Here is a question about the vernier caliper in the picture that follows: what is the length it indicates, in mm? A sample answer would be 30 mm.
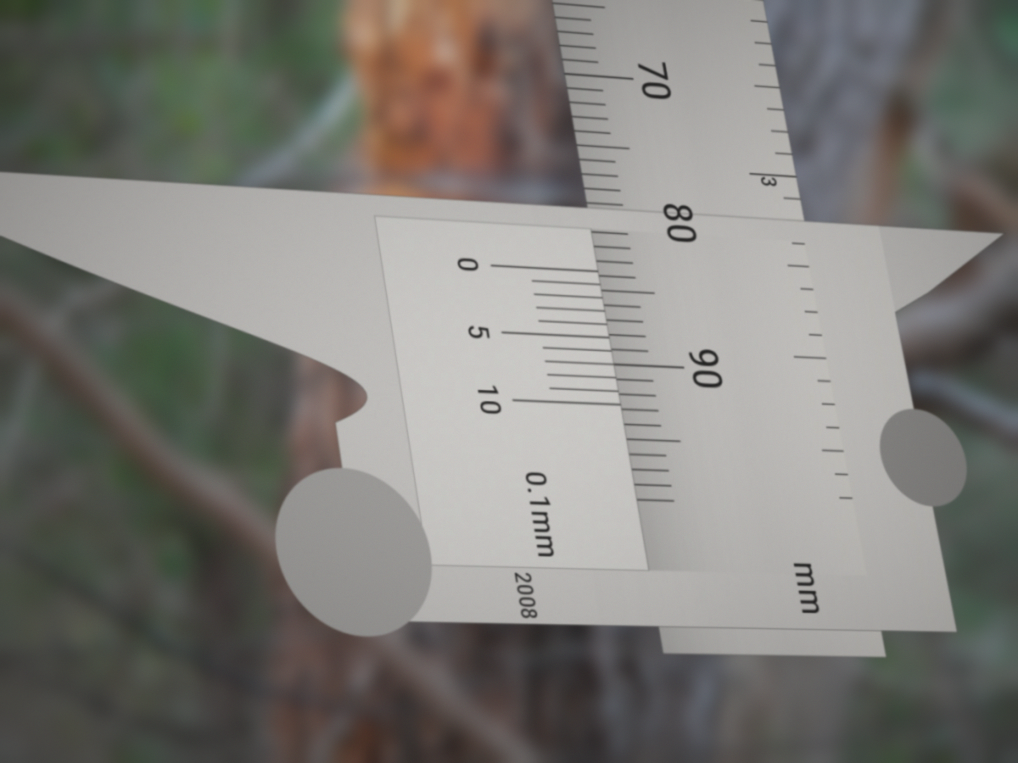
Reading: 83.7 mm
